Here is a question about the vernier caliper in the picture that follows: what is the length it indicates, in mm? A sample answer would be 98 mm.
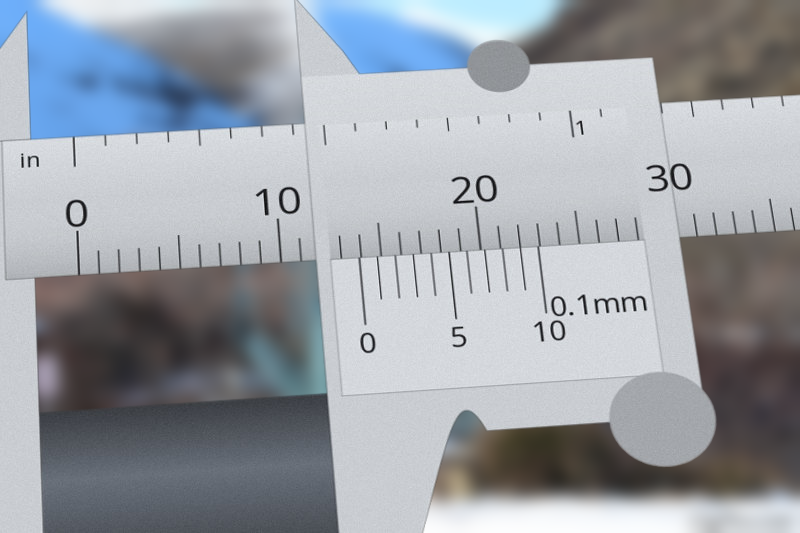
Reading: 13.9 mm
